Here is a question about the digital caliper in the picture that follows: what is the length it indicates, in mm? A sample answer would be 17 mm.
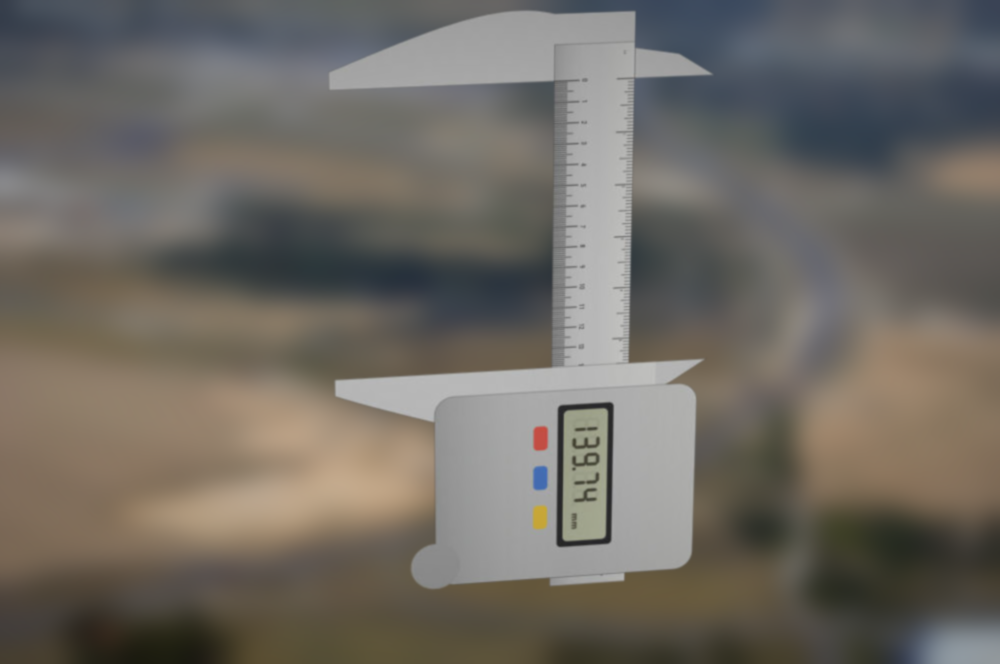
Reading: 139.74 mm
